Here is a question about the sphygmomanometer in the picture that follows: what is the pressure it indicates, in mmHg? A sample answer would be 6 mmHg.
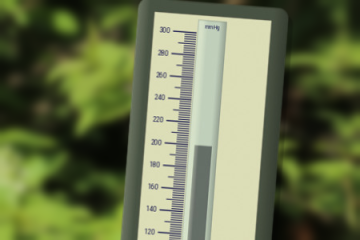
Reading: 200 mmHg
